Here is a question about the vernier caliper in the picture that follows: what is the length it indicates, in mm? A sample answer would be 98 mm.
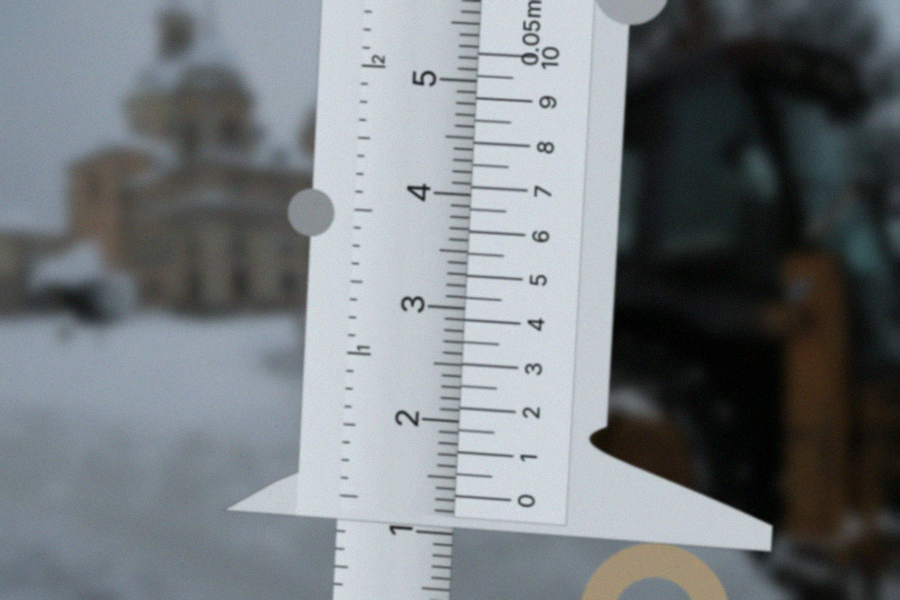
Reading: 13.4 mm
